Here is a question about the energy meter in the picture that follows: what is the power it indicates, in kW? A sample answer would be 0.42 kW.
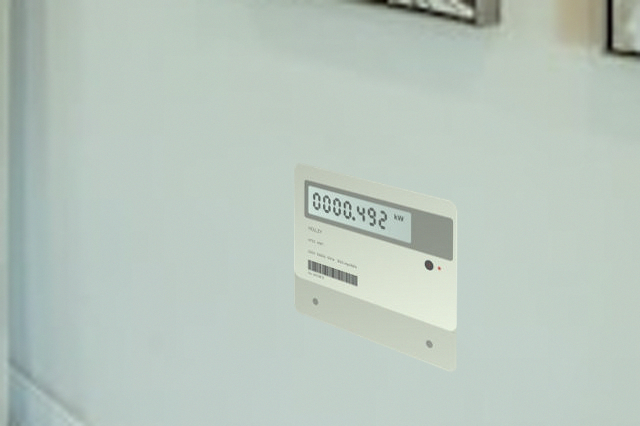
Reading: 0.492 kW
